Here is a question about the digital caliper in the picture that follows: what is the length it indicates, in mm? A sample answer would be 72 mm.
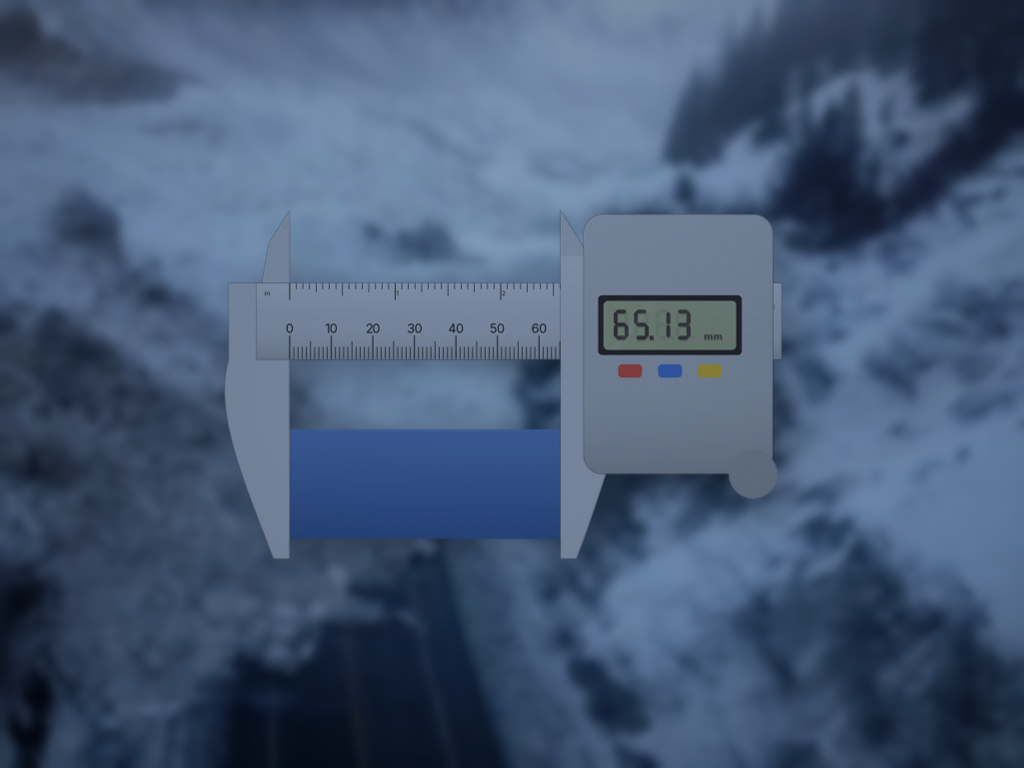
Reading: 65.13 mm
